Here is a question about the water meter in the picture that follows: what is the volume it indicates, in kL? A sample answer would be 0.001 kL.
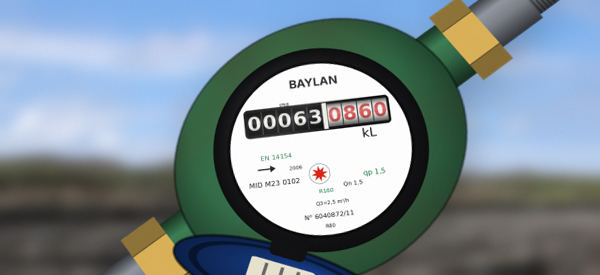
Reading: 63.0860 kL
